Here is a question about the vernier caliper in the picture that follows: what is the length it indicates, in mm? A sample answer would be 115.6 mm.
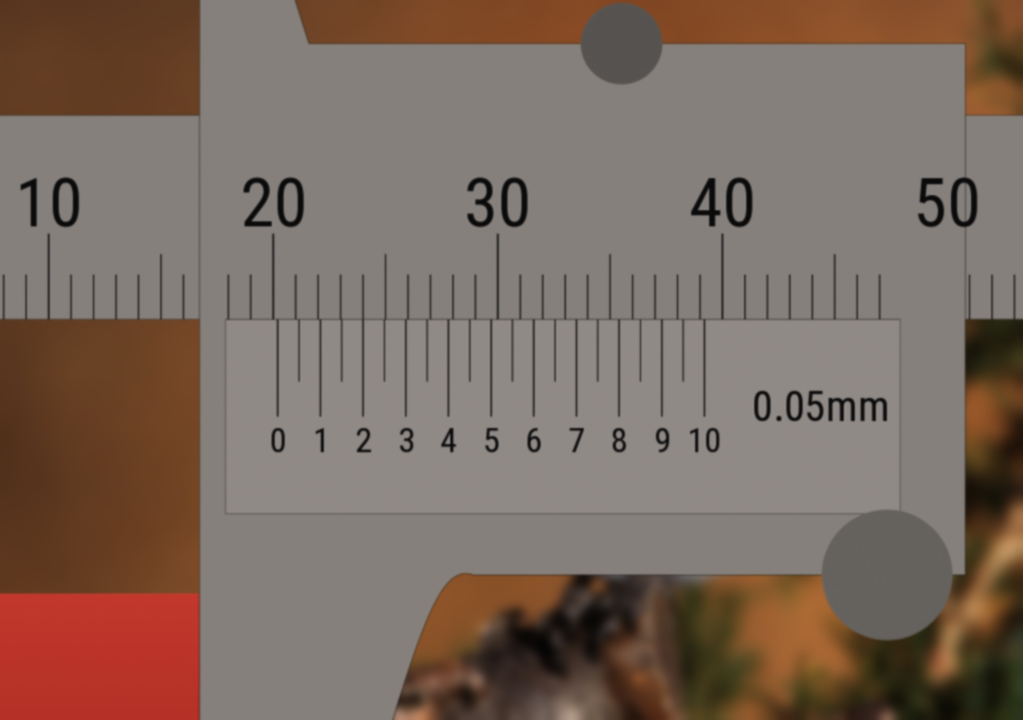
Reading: 20.2 mm
